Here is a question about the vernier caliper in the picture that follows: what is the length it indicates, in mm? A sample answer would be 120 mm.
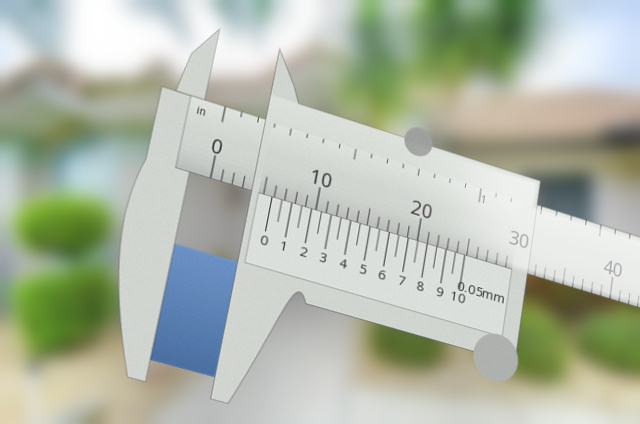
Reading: 5.8 mm
